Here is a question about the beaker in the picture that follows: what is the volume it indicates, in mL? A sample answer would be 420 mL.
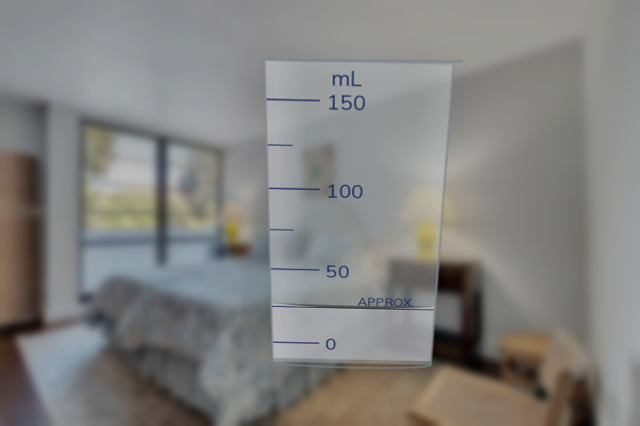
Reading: 25 mL
